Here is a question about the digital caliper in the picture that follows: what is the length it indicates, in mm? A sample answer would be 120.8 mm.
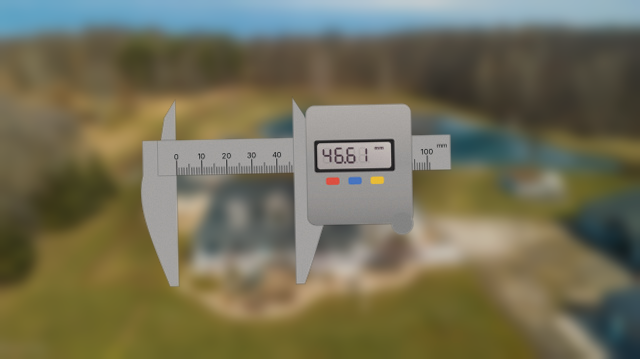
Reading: 46.61 mm
